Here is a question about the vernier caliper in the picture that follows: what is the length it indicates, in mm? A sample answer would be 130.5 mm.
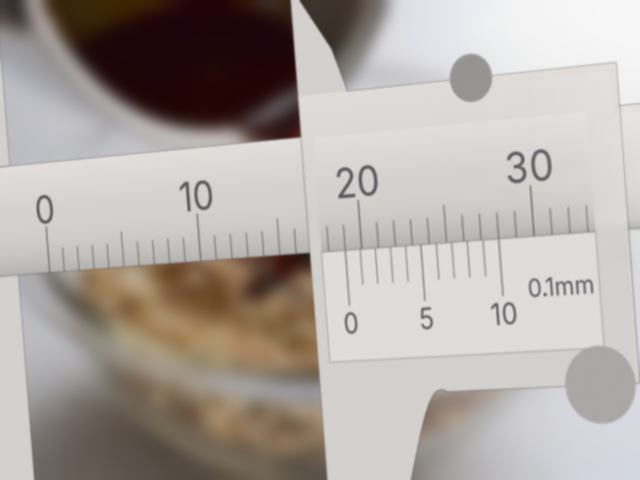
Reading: 19.0 mm
